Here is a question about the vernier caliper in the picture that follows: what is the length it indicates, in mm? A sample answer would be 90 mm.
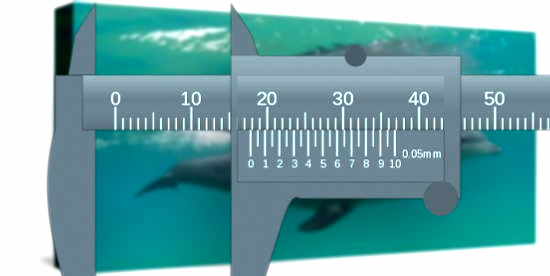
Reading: 17.8 mm
